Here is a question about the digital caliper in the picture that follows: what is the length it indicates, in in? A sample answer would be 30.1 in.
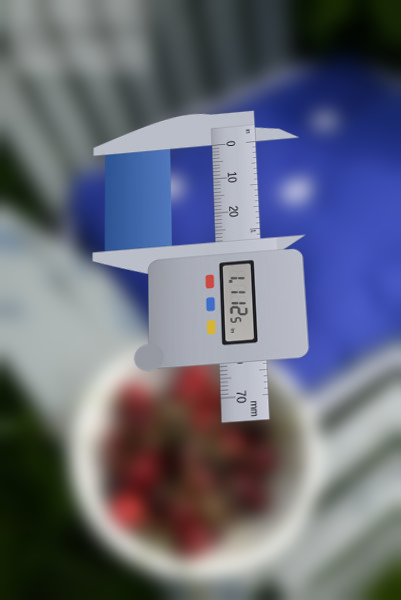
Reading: 1.1125 in
